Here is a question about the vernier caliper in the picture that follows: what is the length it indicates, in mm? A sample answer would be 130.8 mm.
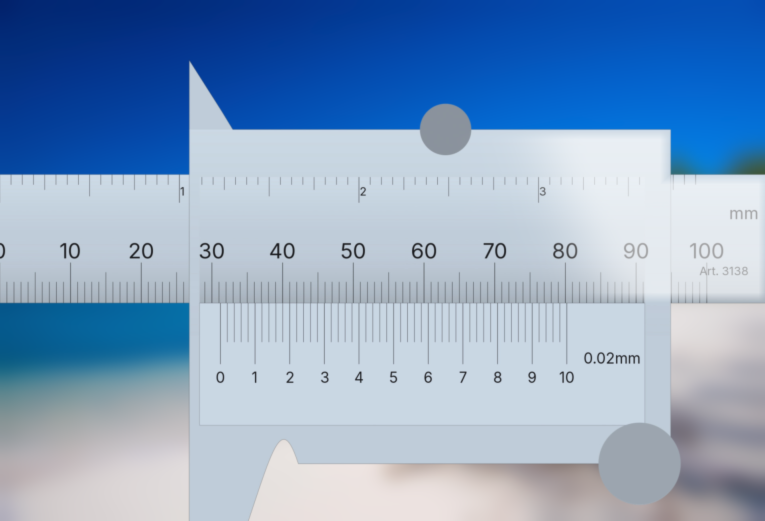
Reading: 31.2 mm
